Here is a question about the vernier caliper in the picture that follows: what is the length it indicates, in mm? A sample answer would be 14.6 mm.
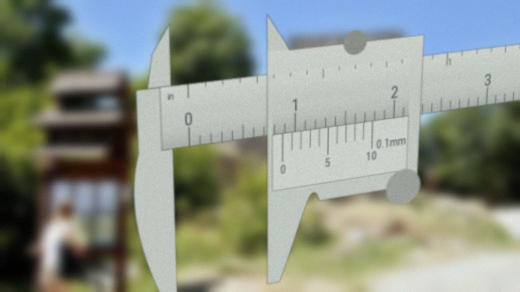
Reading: 8.8 mm
